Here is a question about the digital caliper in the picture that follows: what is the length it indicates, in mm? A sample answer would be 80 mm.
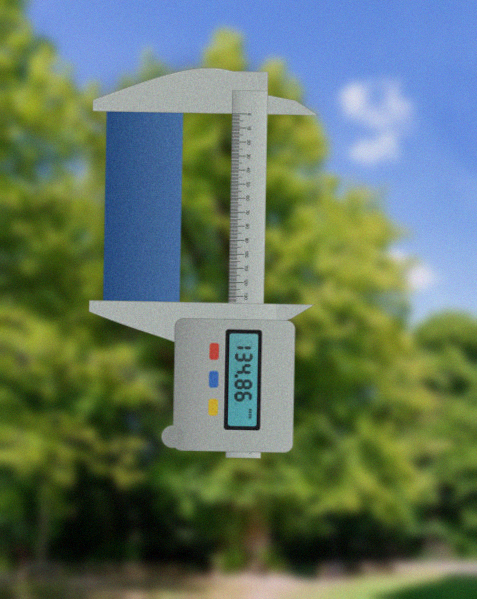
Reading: 134.86 mm
